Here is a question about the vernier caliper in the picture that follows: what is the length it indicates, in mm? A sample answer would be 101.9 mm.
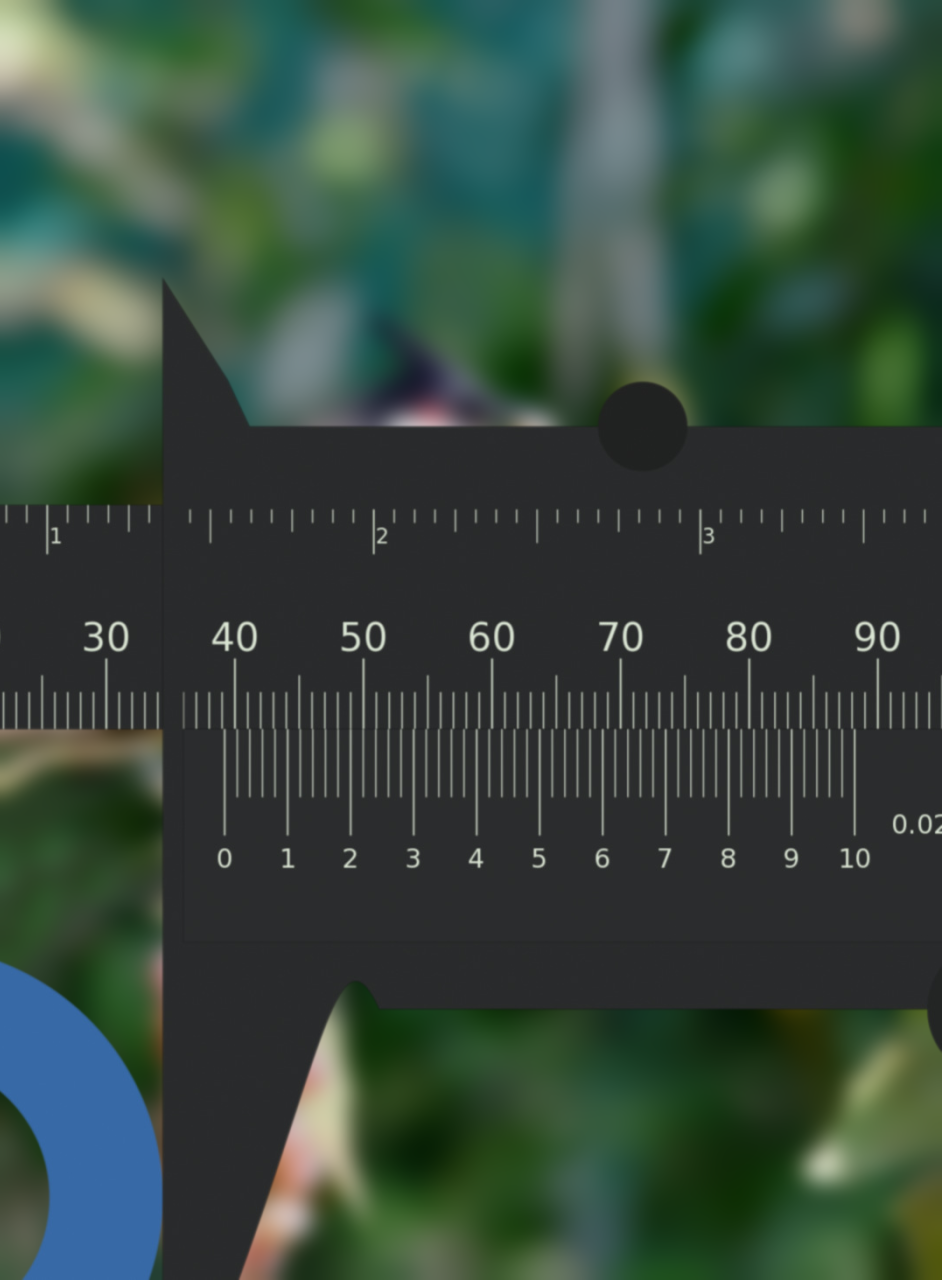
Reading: 39.2 mm
